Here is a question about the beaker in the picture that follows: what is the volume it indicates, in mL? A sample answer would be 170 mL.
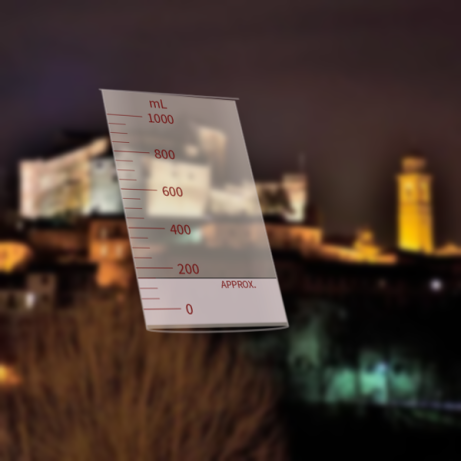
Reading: 150 mL
